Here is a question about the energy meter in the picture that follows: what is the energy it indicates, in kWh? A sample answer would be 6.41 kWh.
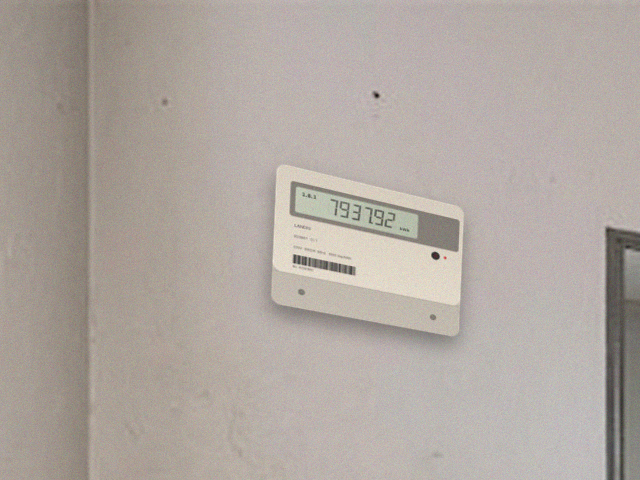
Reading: 7937.92 kWh
